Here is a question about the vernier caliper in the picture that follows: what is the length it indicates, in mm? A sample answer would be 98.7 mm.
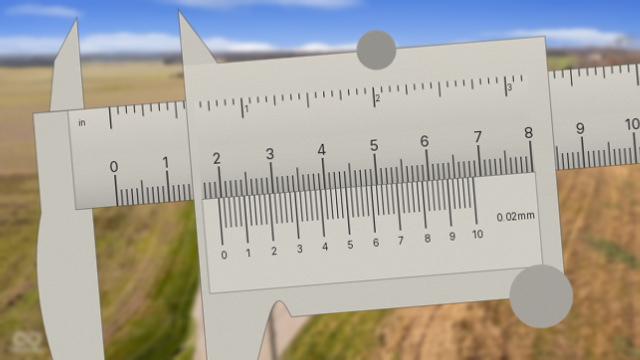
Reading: 19.5 mm
